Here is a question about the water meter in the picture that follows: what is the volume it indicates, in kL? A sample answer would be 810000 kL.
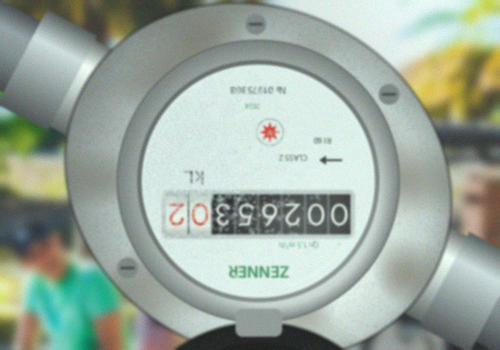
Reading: 2653.02 kL
